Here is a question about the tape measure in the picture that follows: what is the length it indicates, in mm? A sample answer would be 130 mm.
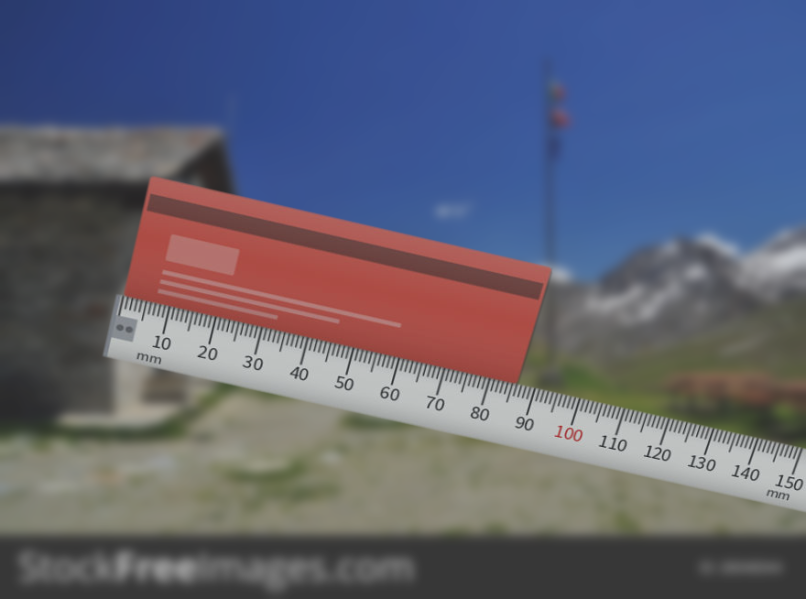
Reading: 86 mm
